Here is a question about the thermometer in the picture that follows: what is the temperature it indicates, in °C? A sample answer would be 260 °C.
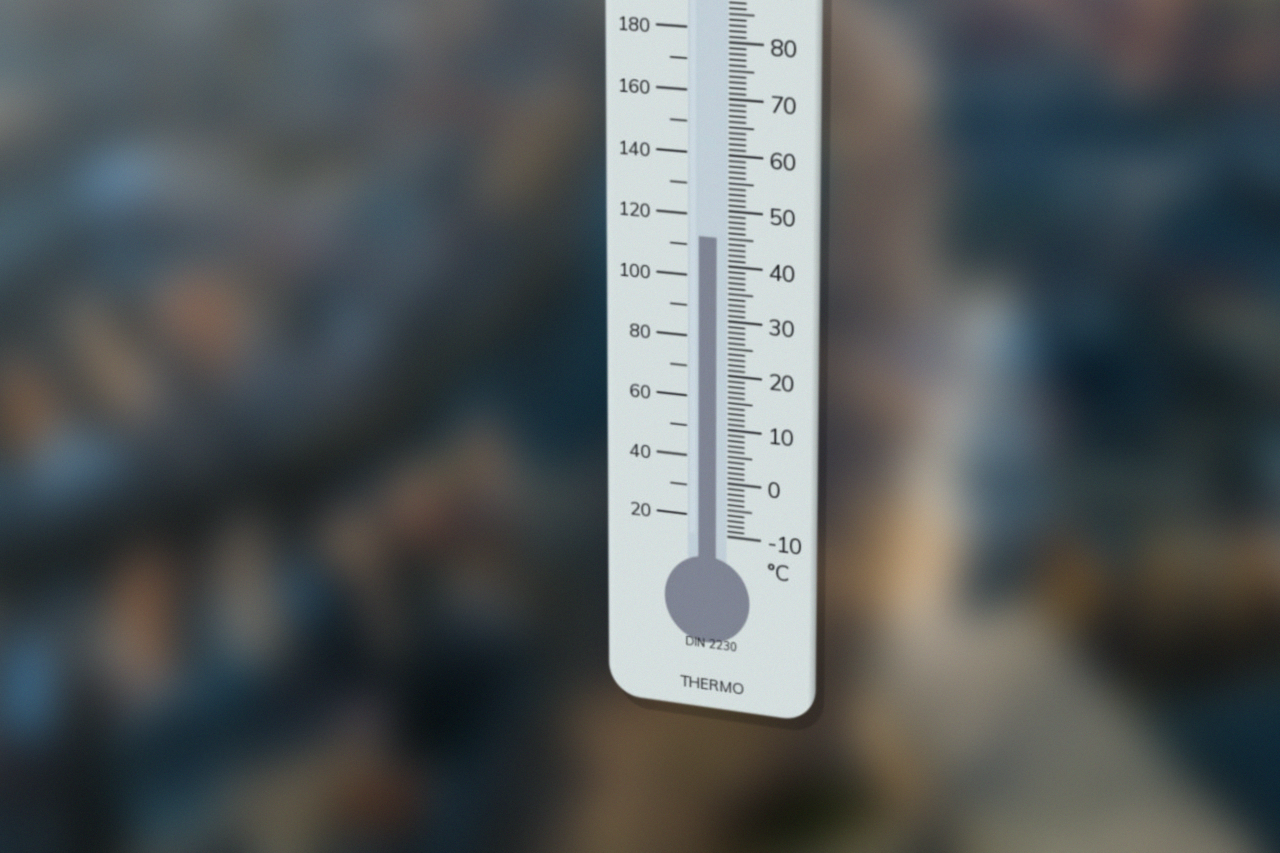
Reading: 45 °C
